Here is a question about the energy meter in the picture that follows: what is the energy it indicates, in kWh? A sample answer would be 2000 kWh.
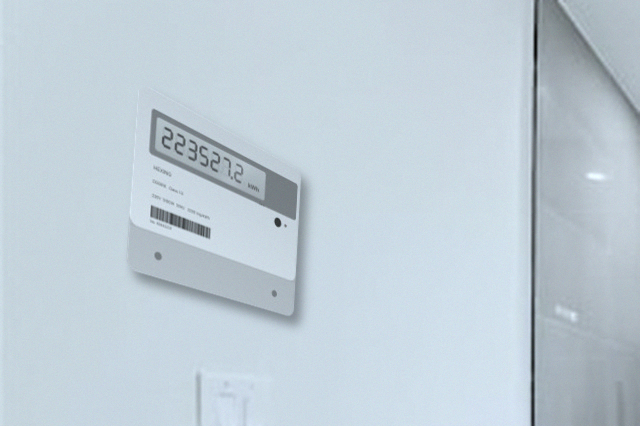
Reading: 223527.2 kWh
